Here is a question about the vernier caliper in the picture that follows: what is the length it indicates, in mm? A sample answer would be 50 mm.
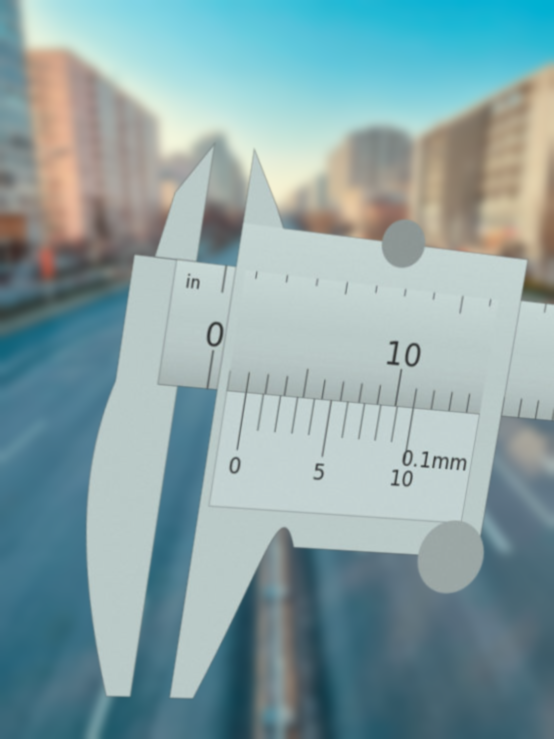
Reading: 2.0 mm
